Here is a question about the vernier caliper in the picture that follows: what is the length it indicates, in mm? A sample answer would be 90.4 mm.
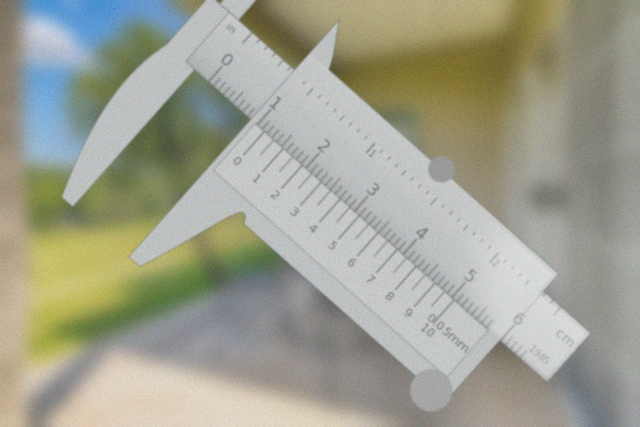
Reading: 11.5 mm
